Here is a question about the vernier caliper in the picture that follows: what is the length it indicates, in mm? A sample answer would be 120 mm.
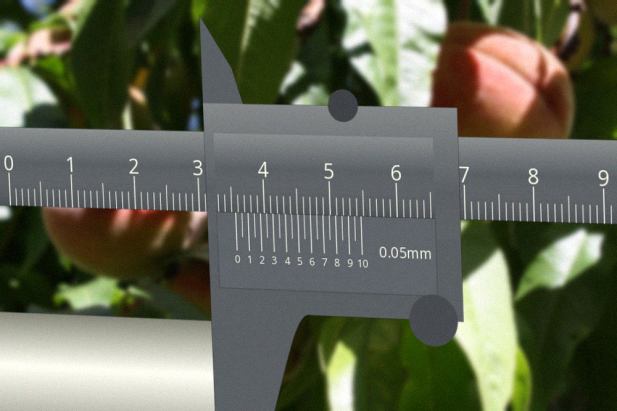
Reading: 35.6 mm
